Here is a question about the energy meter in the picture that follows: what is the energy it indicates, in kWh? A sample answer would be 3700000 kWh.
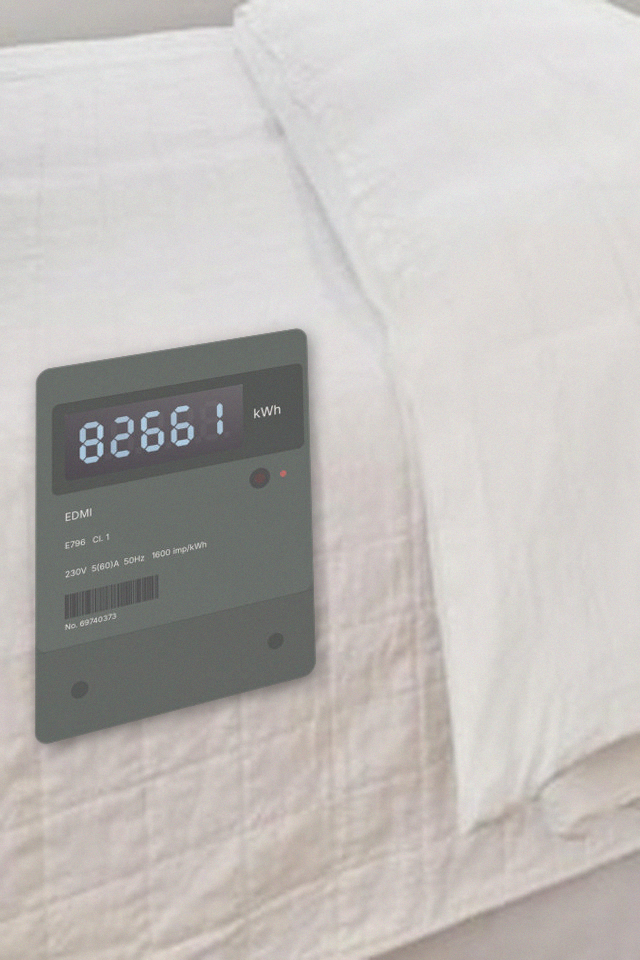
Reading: 82661 kWh
